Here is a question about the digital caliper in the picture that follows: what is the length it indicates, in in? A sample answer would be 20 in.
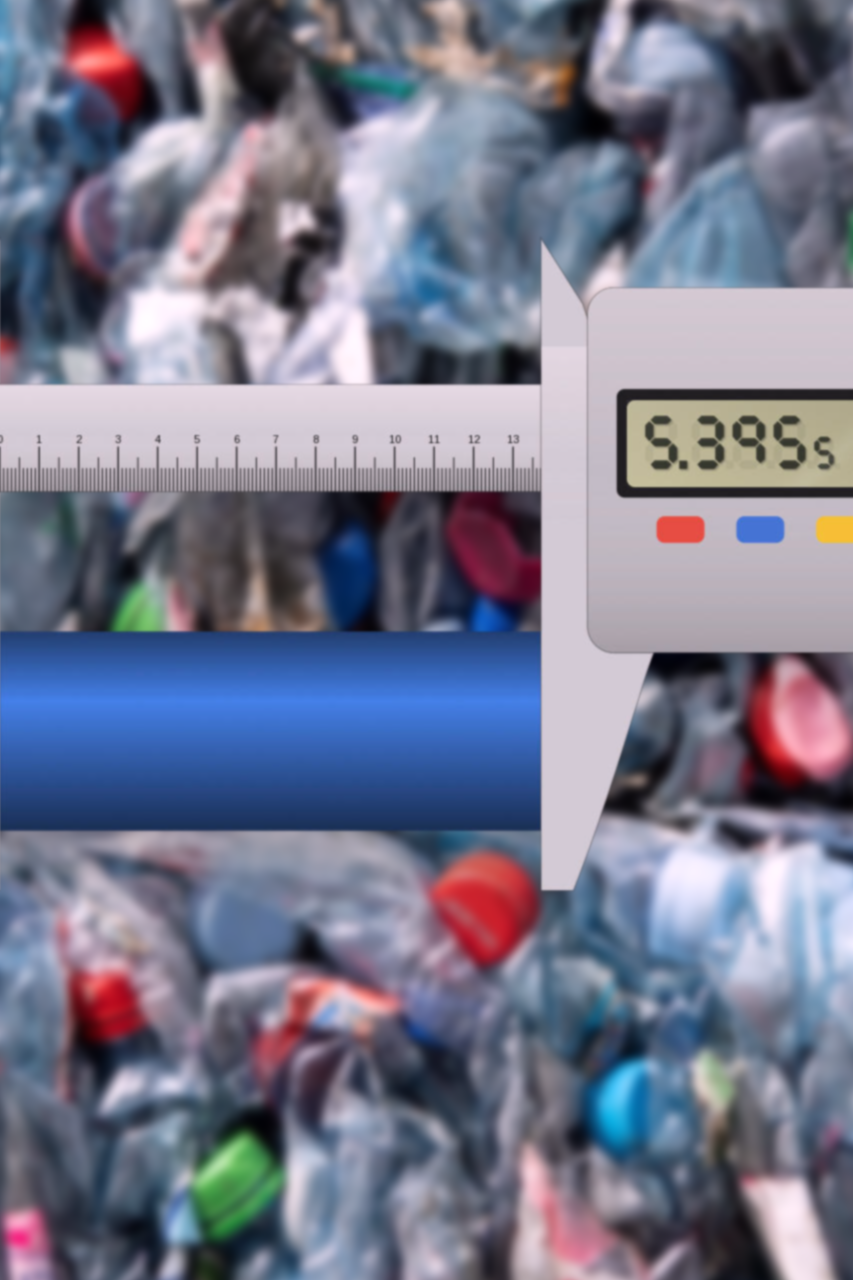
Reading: 5.3955 in
